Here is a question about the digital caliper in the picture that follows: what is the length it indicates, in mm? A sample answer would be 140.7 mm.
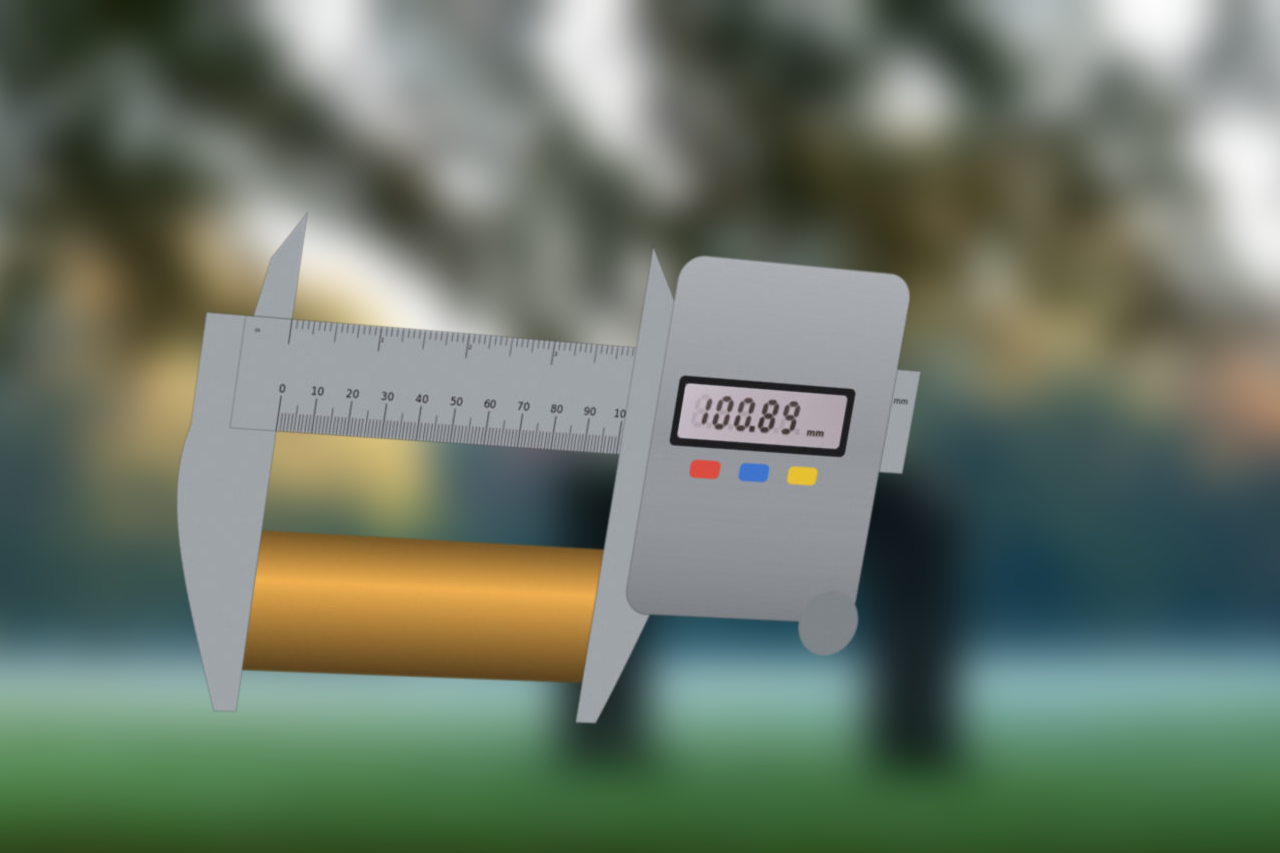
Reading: 100.89 mm
